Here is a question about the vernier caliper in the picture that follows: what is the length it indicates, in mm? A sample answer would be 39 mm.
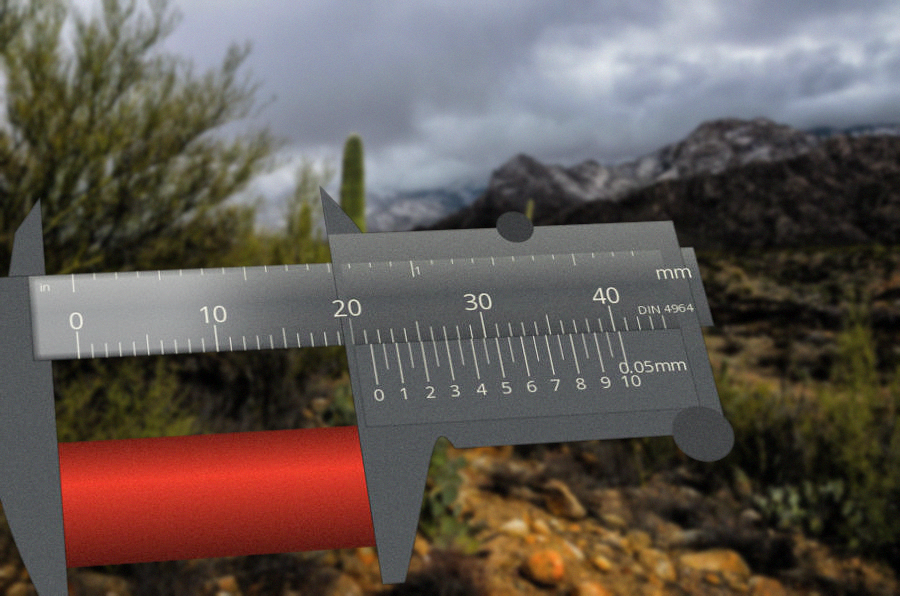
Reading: 21.3 mm
